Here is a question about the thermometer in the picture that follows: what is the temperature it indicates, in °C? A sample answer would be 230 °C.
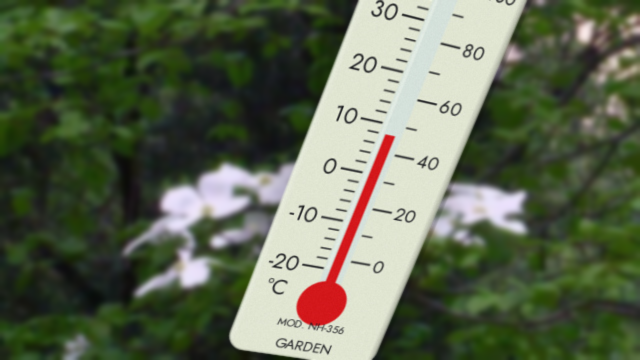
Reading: 8 °C
